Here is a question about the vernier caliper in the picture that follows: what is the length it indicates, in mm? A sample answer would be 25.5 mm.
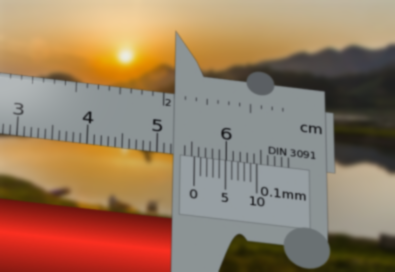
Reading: 55.4 mm
